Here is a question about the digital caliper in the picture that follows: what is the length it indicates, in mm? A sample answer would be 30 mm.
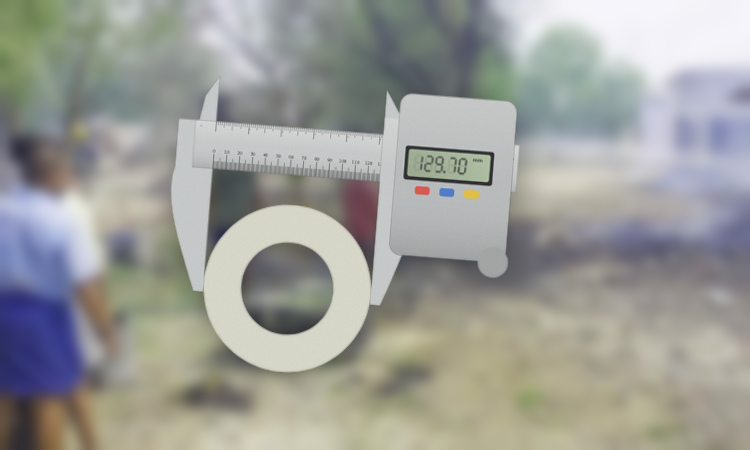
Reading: 129.70 mm
